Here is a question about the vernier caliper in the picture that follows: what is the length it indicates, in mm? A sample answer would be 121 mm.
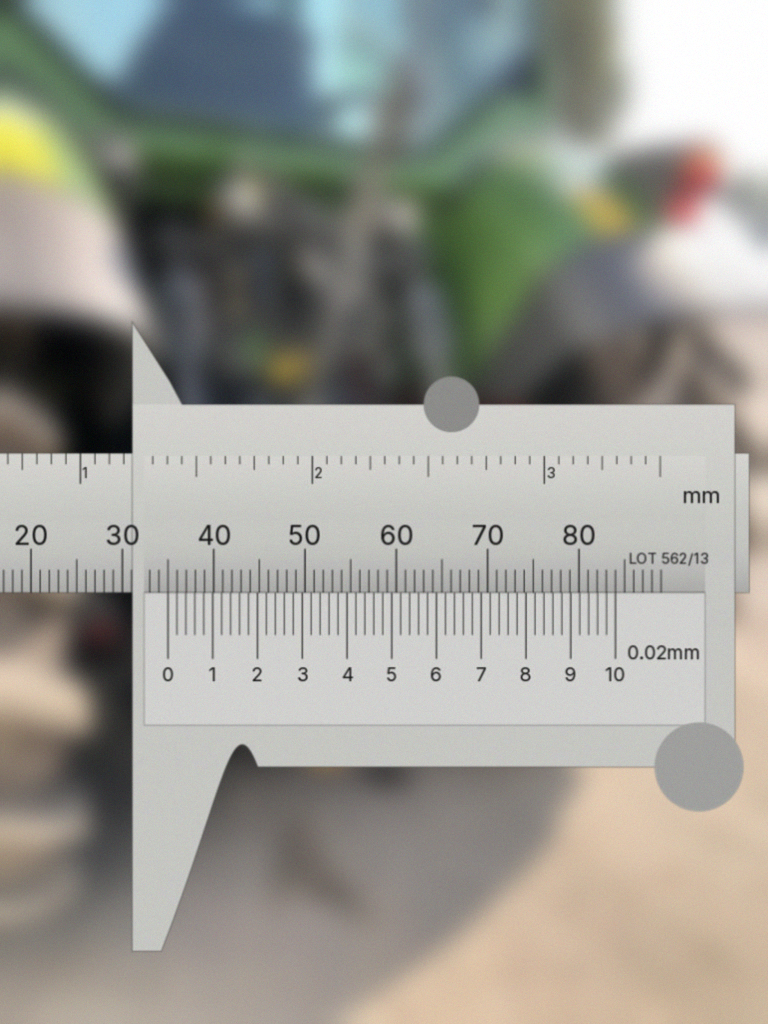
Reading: 35.0 mm
